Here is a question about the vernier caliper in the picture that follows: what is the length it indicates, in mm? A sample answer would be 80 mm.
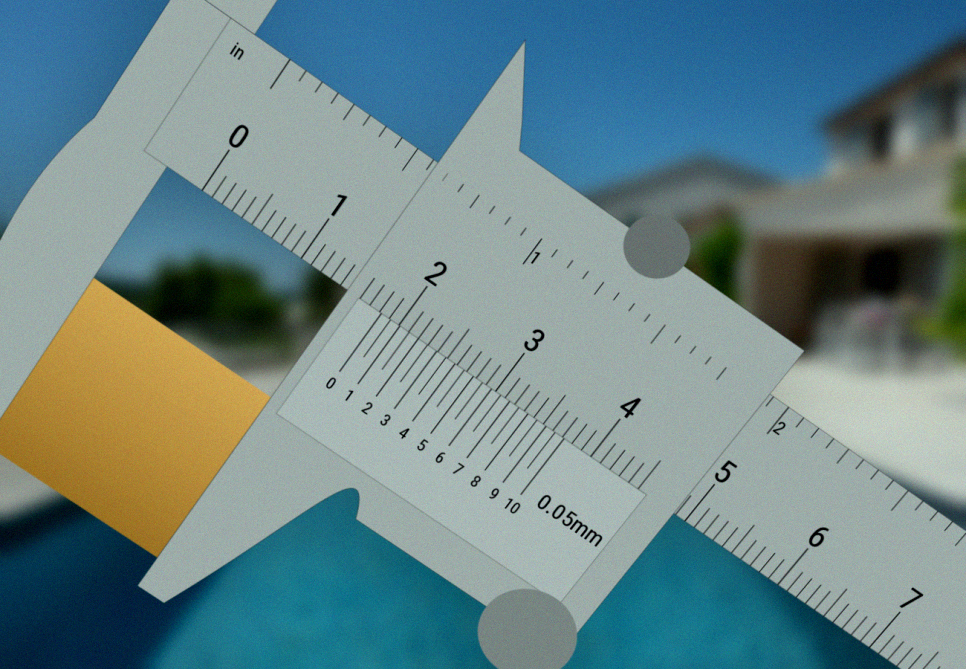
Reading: 18.2 mm
